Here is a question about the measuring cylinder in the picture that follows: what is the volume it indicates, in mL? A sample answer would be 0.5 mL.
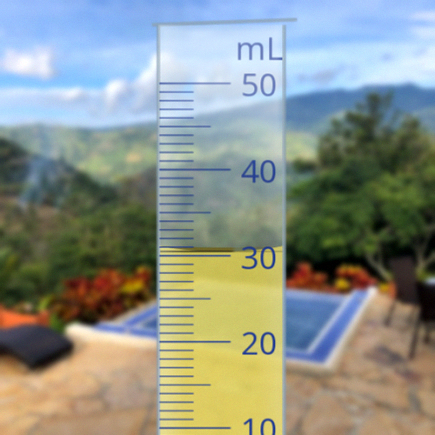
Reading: 30.5 mL
